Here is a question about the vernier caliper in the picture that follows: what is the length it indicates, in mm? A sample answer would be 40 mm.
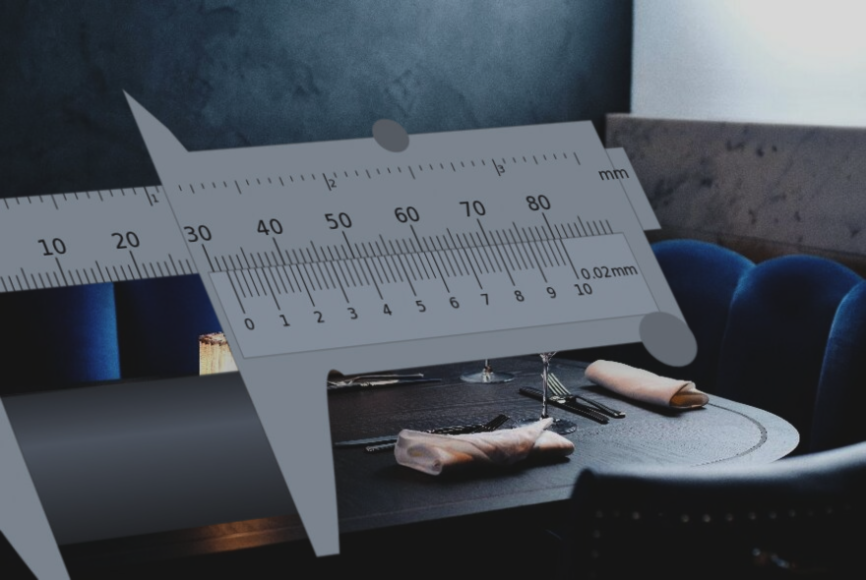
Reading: 31.8 mm
